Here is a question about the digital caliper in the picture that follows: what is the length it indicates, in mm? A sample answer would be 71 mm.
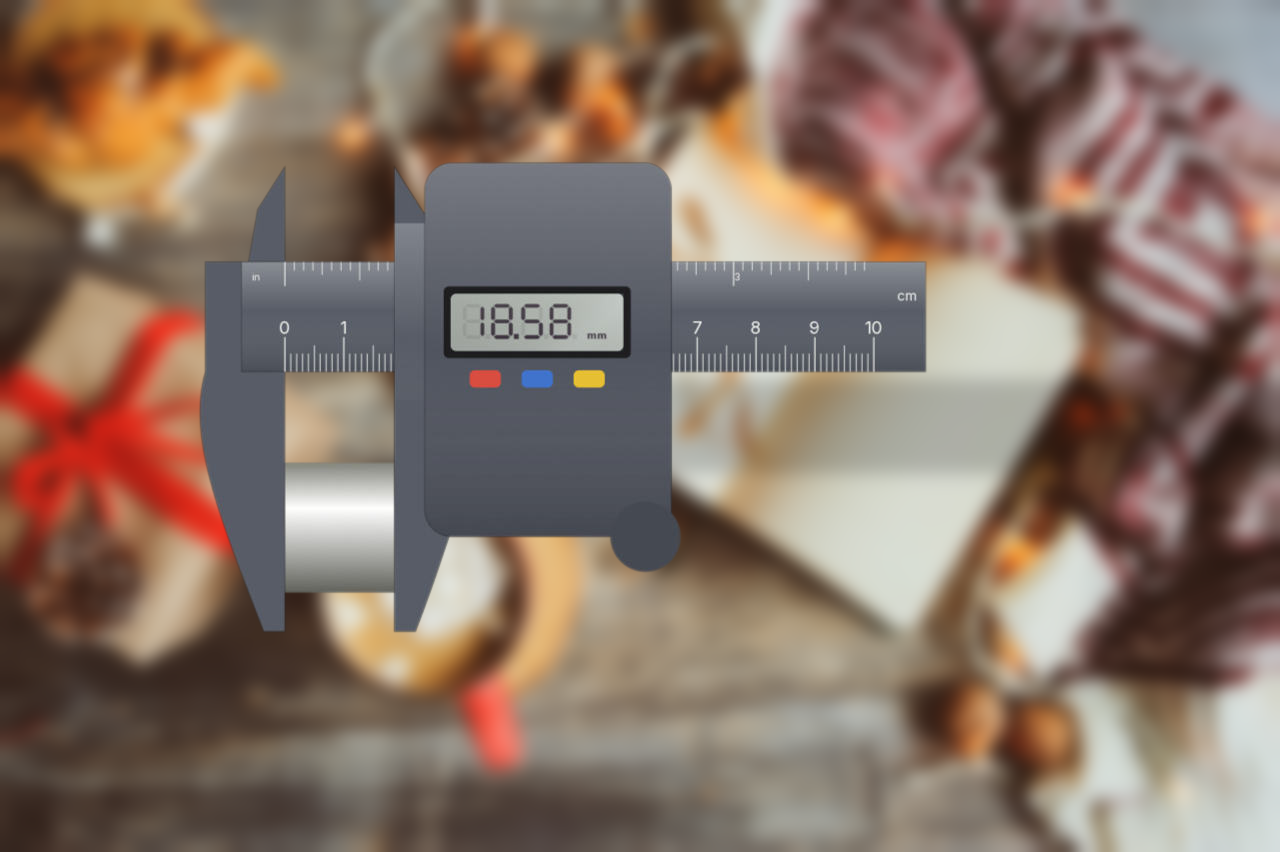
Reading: 18.58 mm
